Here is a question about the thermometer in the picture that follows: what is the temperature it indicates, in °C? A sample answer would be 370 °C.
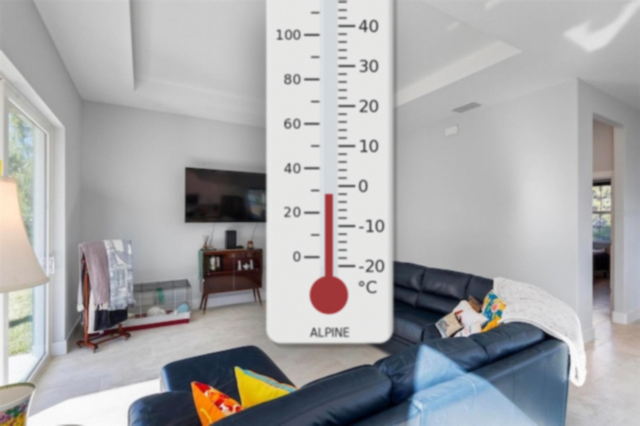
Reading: -2 °C
